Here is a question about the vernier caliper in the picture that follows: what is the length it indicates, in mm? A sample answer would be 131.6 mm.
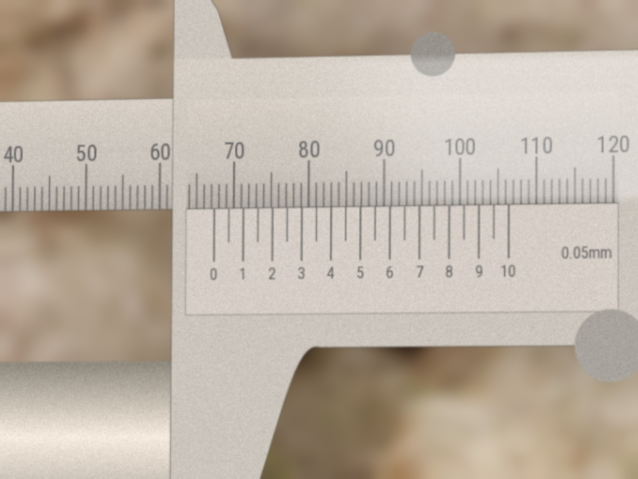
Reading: 67.4 mm
